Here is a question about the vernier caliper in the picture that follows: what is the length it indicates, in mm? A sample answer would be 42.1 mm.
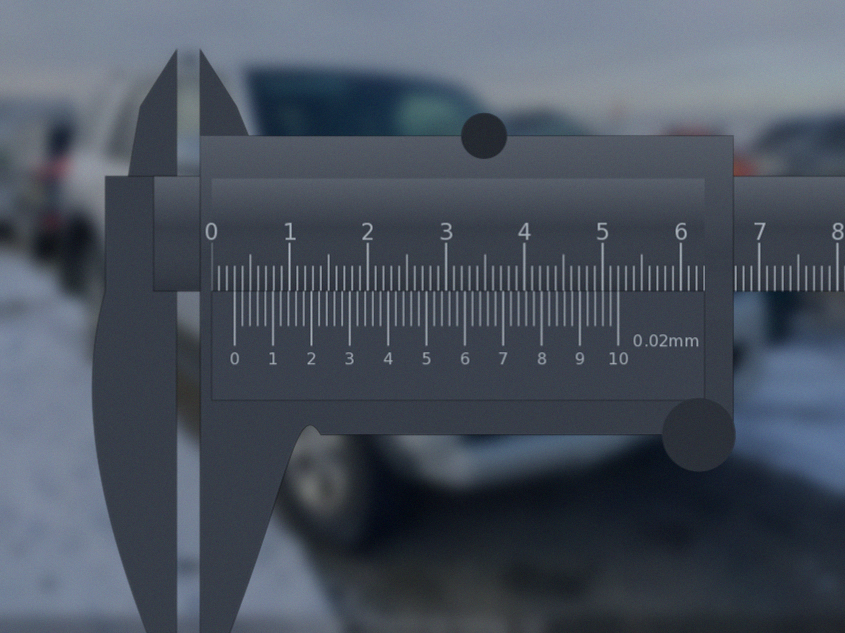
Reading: 3.0 mm
